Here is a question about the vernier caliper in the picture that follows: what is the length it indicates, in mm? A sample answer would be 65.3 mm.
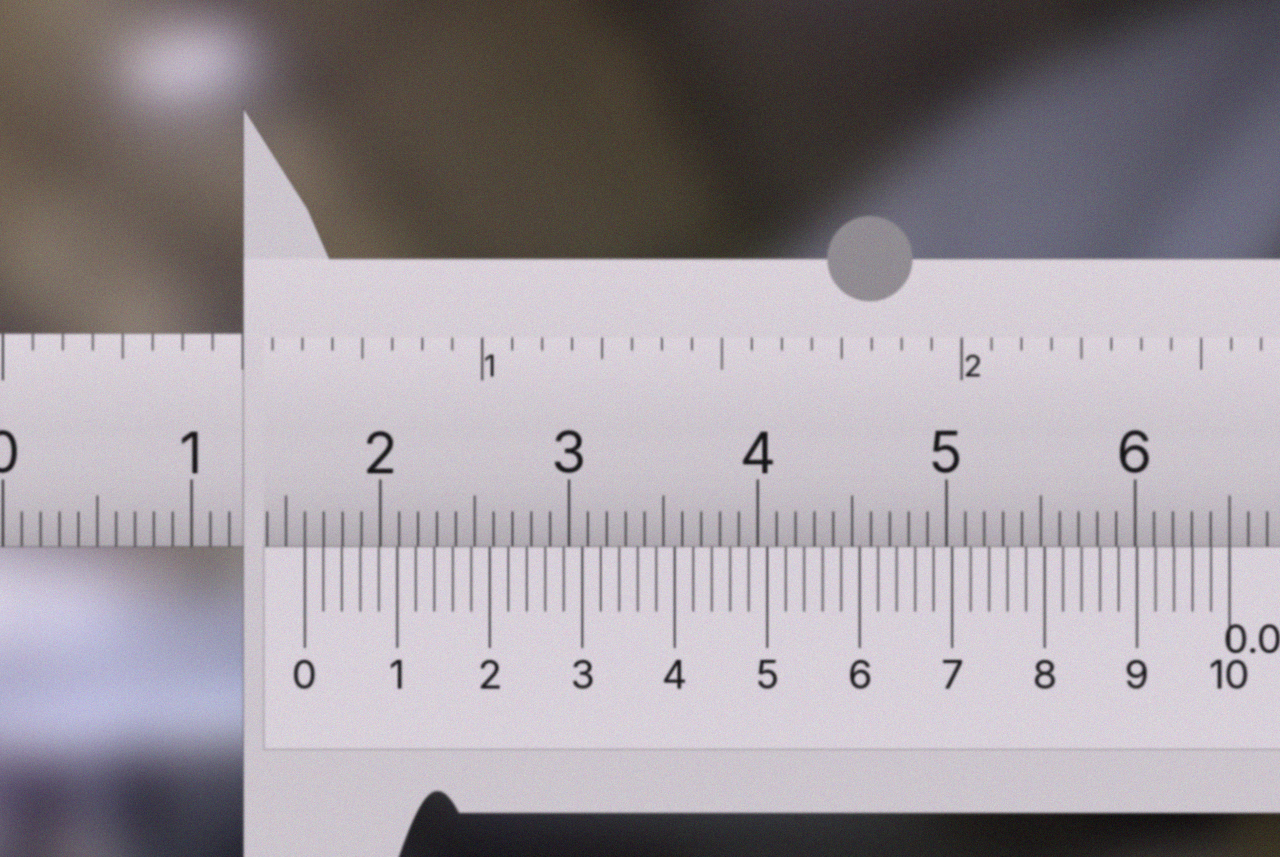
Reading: 16.0 mm
